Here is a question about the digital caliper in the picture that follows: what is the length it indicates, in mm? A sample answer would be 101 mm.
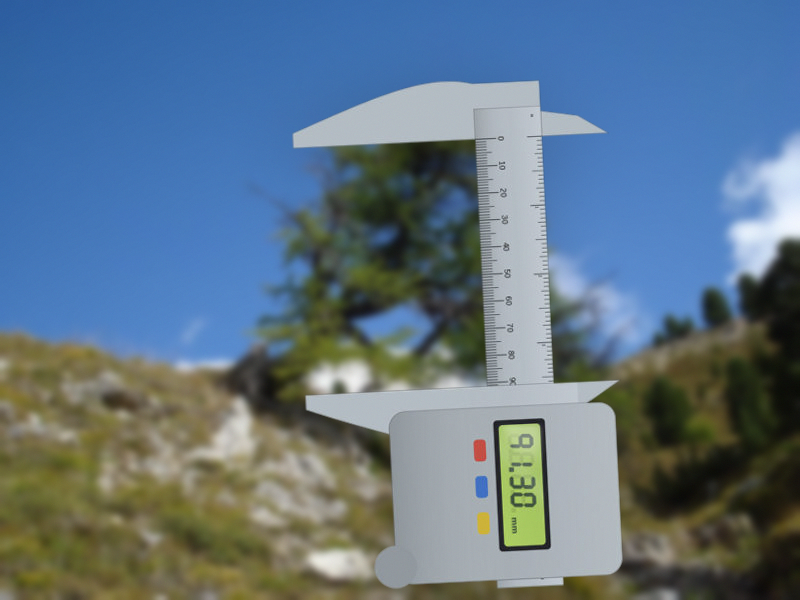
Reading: 91.30 mm
